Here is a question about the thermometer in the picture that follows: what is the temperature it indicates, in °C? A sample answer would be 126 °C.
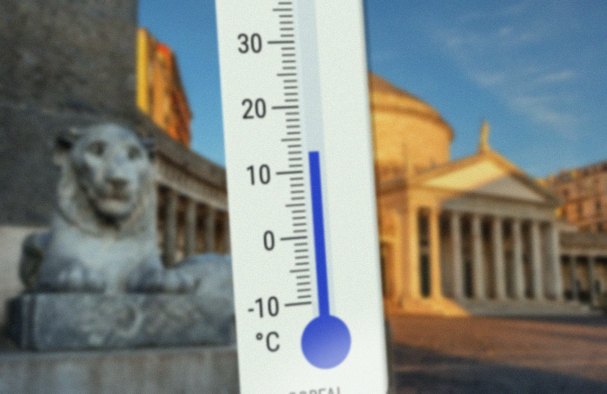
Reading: 13 °C
